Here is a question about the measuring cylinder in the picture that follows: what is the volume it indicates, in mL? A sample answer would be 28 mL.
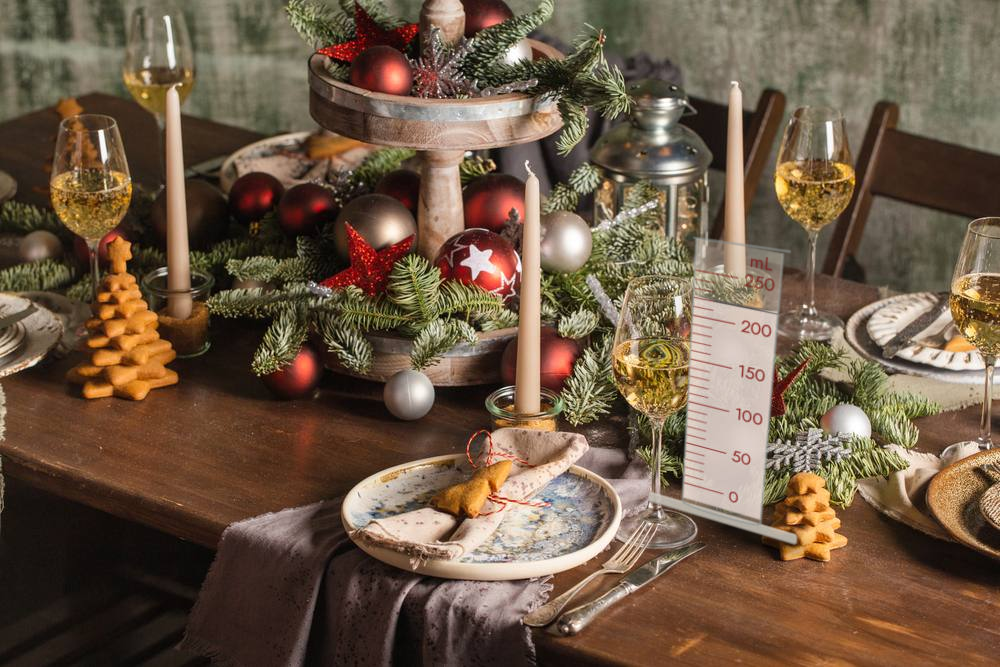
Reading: 220 mL
